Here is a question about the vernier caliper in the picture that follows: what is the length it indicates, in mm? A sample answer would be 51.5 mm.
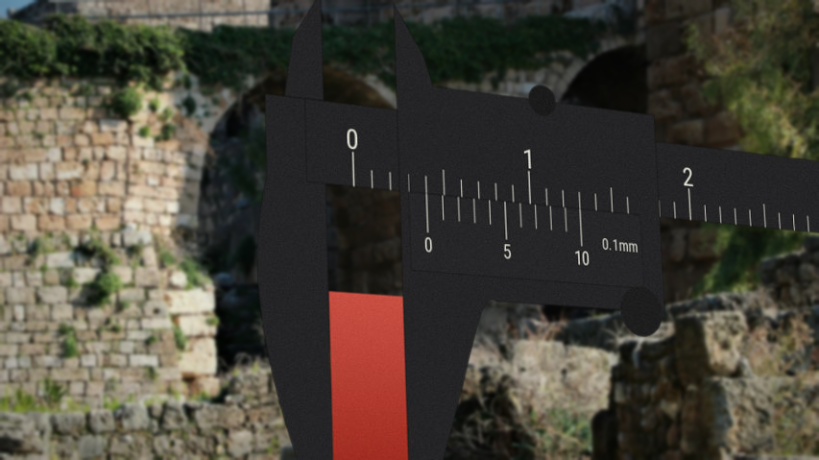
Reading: 4.0 mm
